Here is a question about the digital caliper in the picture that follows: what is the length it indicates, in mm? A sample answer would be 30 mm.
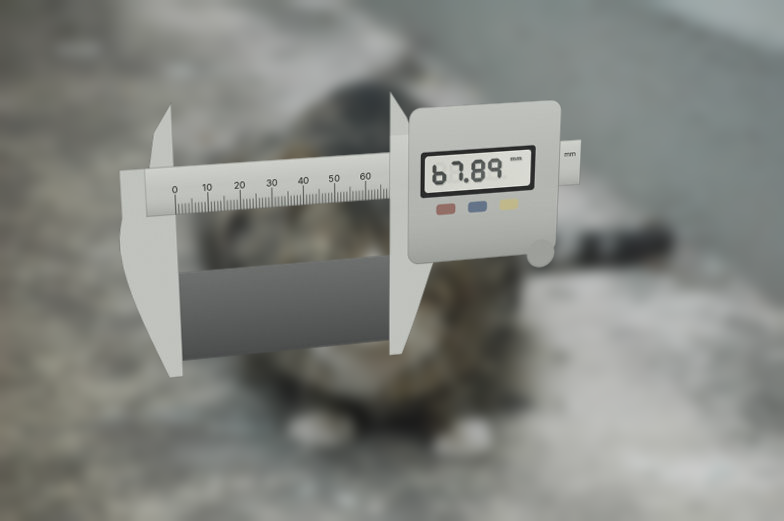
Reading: 67.89 mm
